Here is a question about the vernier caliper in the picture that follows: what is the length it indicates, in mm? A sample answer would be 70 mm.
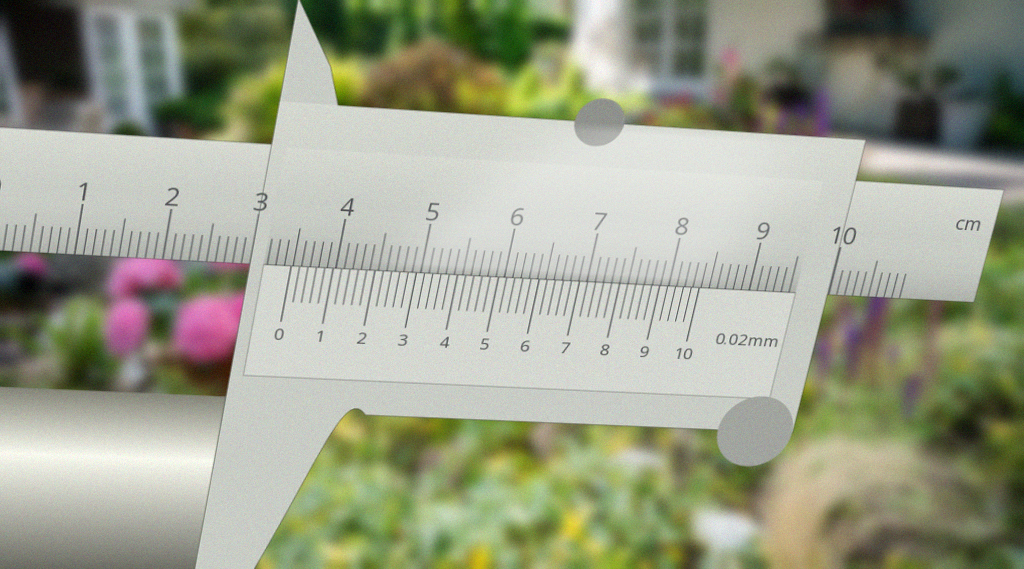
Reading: 34.8 mm
